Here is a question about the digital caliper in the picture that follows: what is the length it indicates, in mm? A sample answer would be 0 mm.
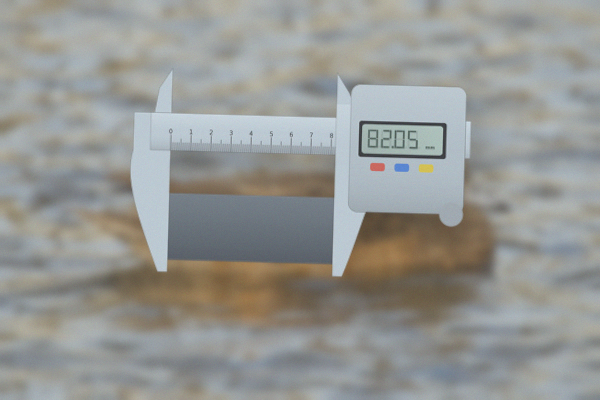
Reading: 82.05 mm
